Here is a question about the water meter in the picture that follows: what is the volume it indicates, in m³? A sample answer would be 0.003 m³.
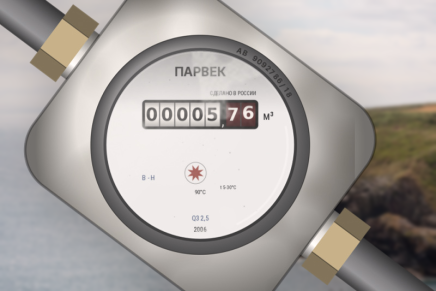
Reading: 5.76 m³
